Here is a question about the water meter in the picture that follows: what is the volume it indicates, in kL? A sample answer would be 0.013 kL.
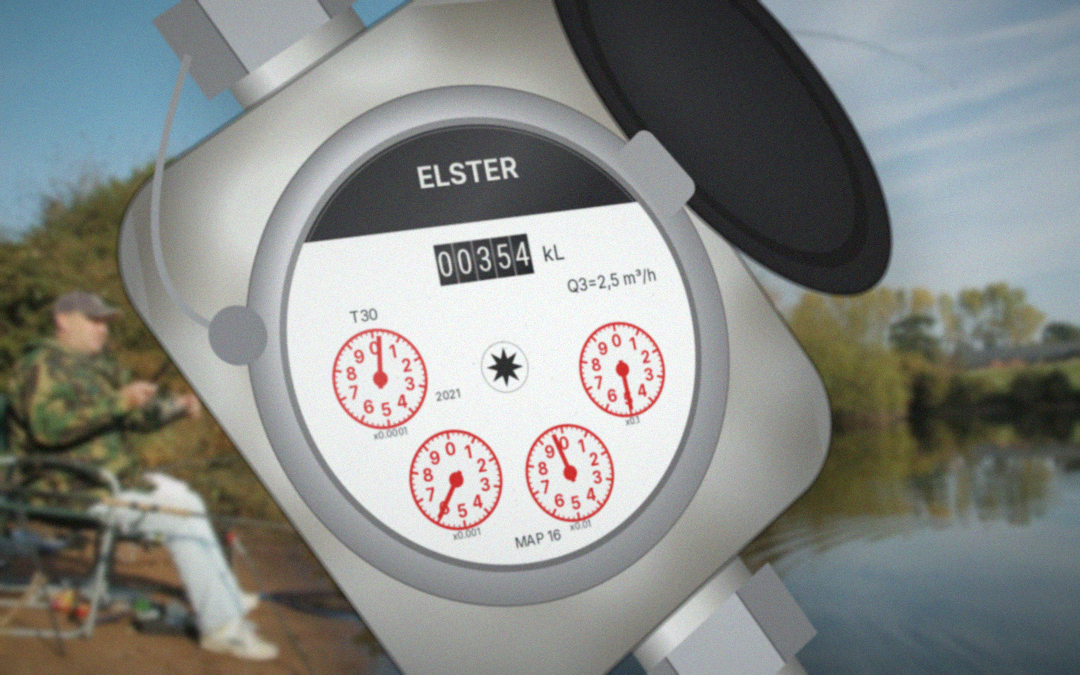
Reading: 354.4960 kL
